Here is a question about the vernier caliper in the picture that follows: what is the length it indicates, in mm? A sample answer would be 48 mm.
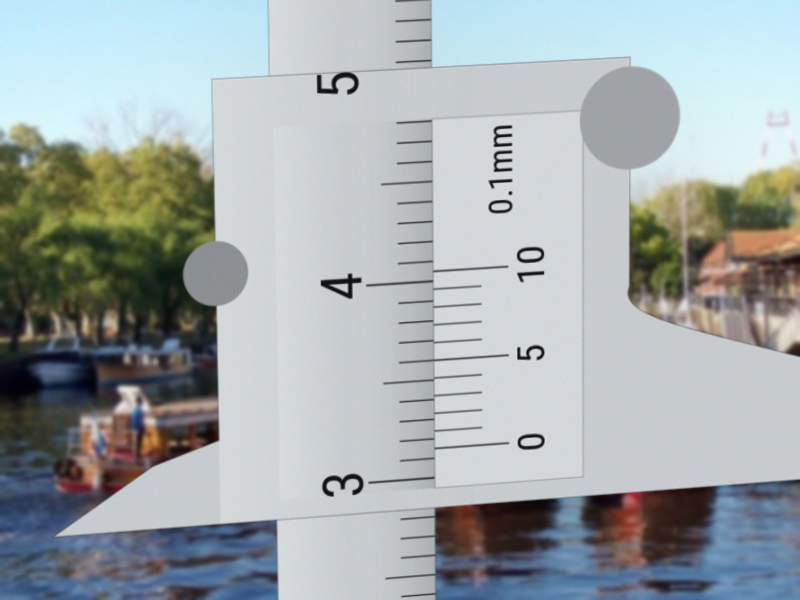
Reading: 31.5 mm
